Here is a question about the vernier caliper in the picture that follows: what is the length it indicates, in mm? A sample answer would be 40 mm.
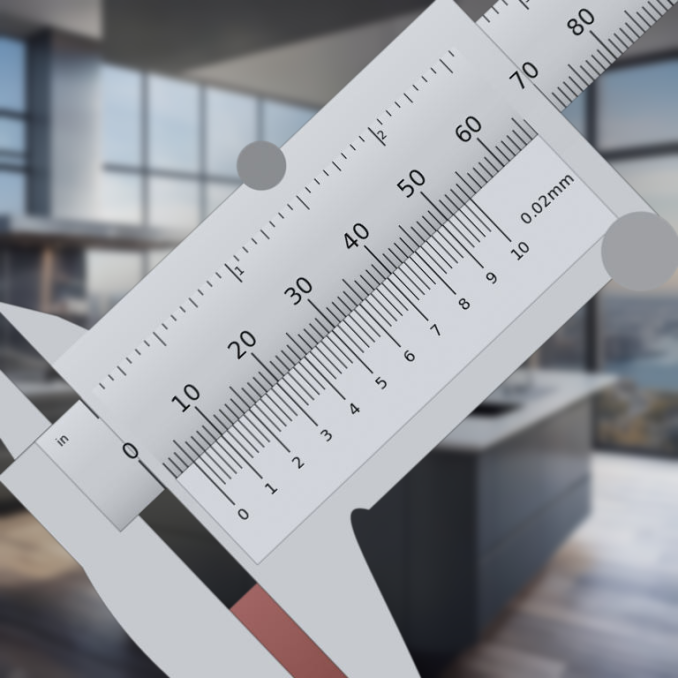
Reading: 5.0 mm
